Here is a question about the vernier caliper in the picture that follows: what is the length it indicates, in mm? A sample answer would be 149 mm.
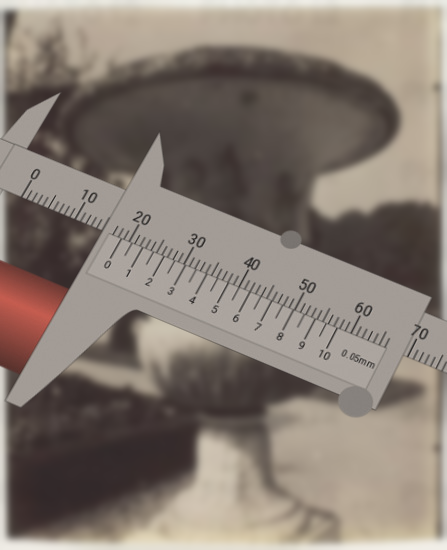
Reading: 18.6 mm
